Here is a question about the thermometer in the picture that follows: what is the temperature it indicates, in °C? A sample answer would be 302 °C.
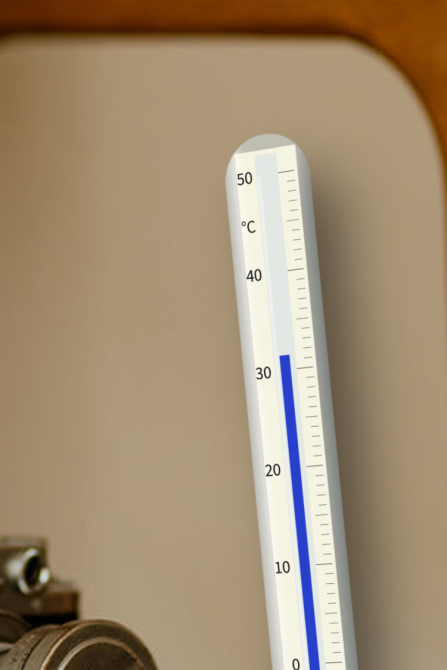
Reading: 31.5 °C
